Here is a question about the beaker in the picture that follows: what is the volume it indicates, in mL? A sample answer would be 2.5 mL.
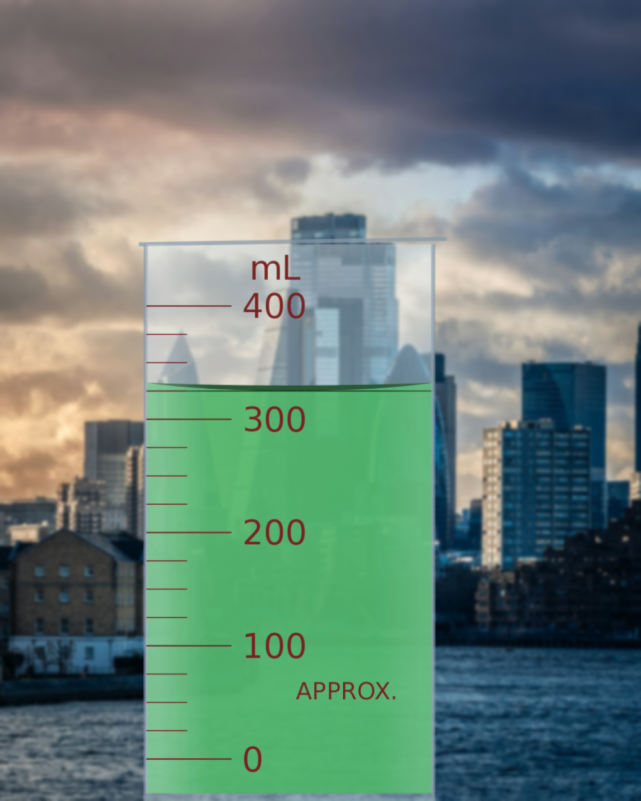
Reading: 325 mL
